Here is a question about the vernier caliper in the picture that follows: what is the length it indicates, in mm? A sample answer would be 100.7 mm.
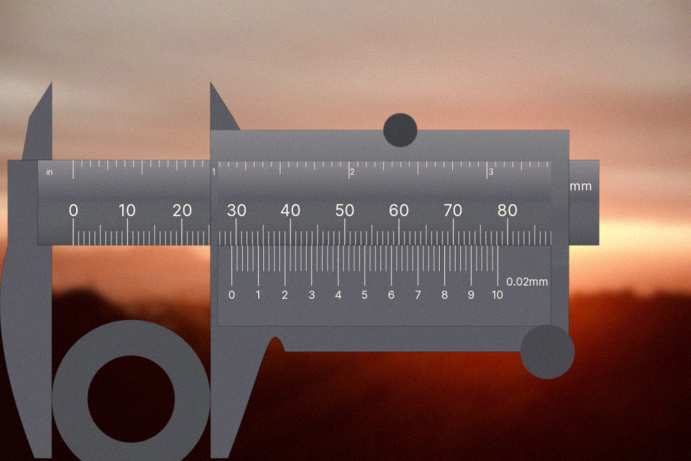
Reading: 29.2 mm
